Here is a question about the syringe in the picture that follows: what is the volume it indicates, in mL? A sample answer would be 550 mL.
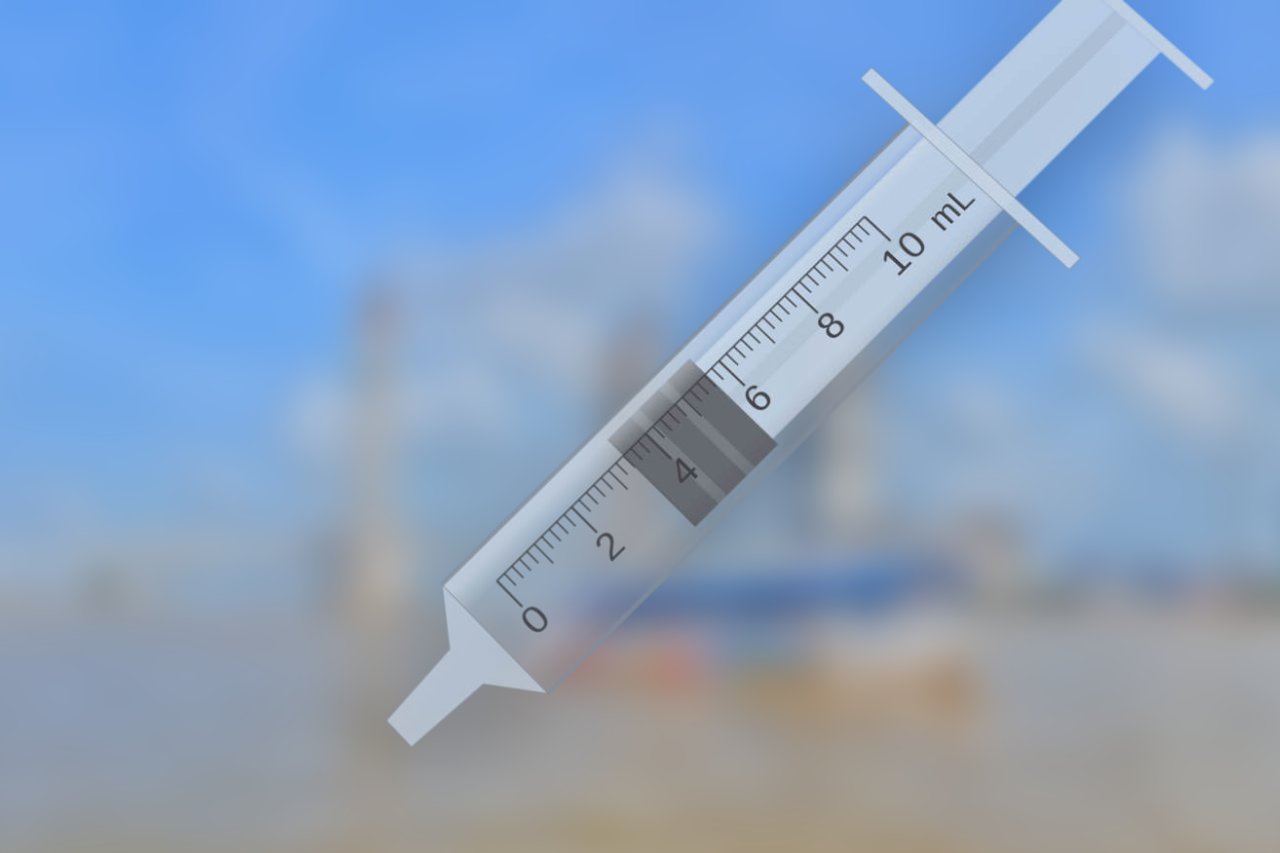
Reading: 3.4 mL
